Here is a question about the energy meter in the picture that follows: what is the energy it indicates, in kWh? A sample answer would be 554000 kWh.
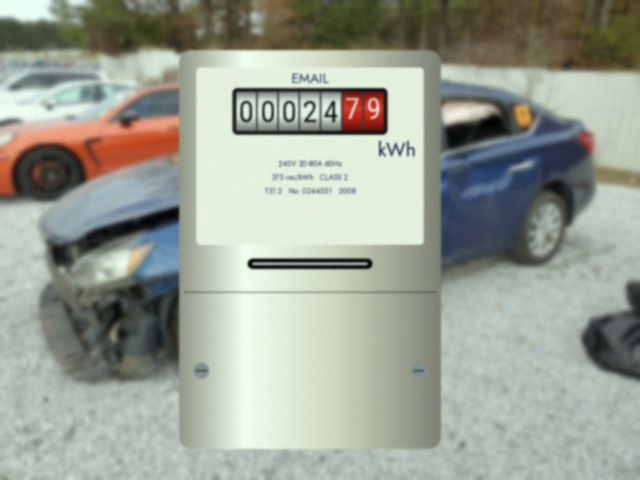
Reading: 24.79 kWh
